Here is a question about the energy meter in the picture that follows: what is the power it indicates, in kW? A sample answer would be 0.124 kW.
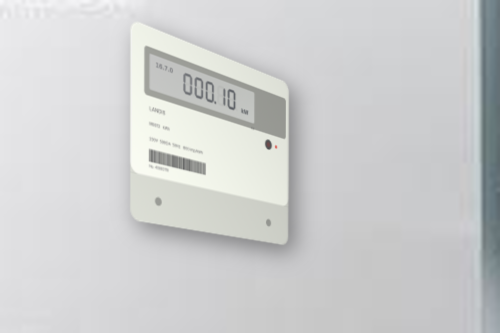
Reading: 0.10 kW
